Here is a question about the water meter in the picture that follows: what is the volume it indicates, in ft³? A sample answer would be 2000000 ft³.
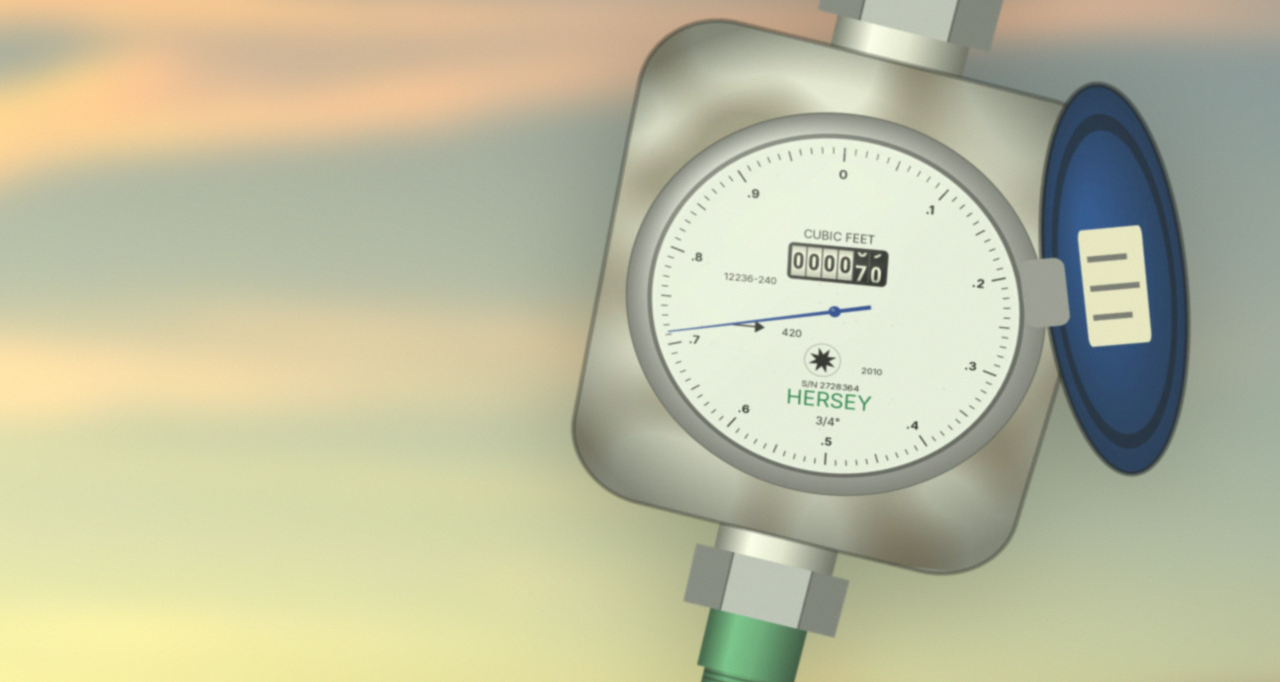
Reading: 69.71 ft³
